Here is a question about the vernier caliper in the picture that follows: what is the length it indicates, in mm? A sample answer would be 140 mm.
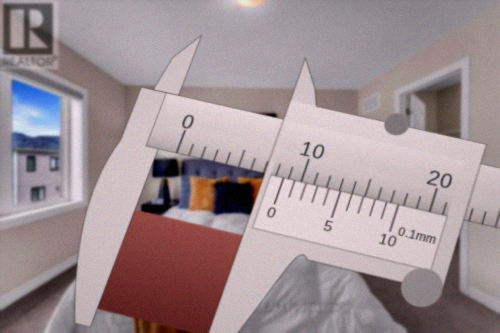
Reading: 8.6 mm
